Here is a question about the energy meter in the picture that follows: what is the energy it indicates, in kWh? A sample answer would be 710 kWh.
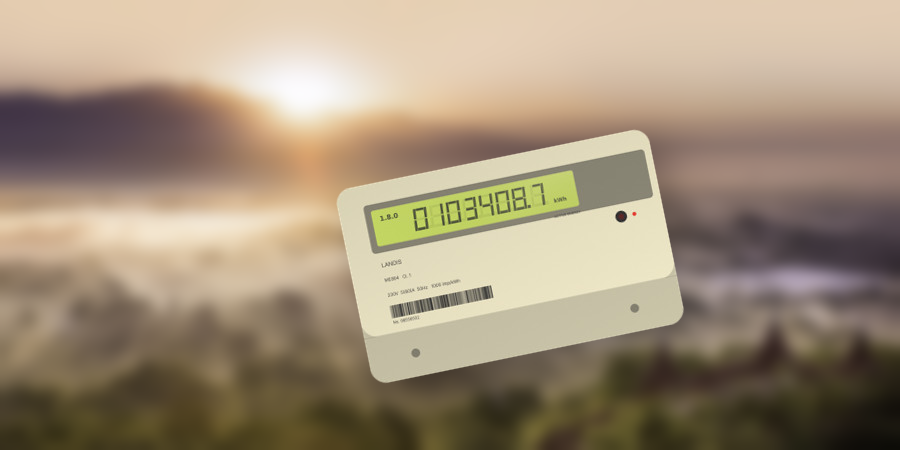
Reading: 103408.7 kWh
